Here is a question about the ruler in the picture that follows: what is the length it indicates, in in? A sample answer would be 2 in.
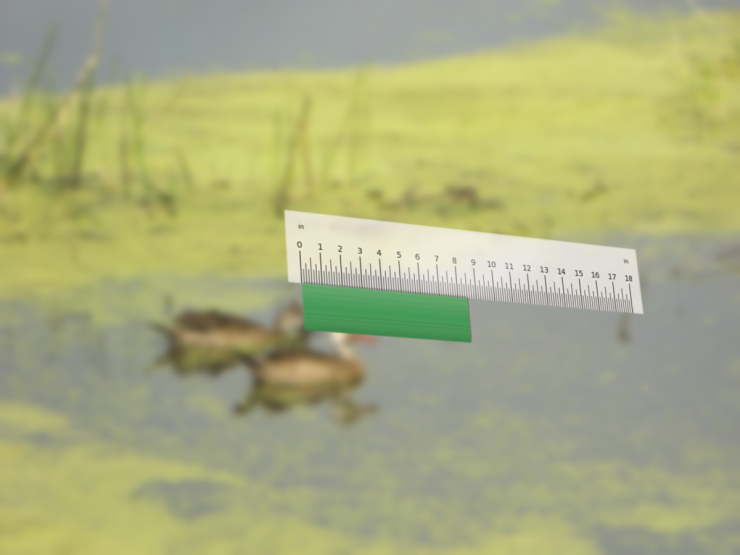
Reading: 8.5 in
